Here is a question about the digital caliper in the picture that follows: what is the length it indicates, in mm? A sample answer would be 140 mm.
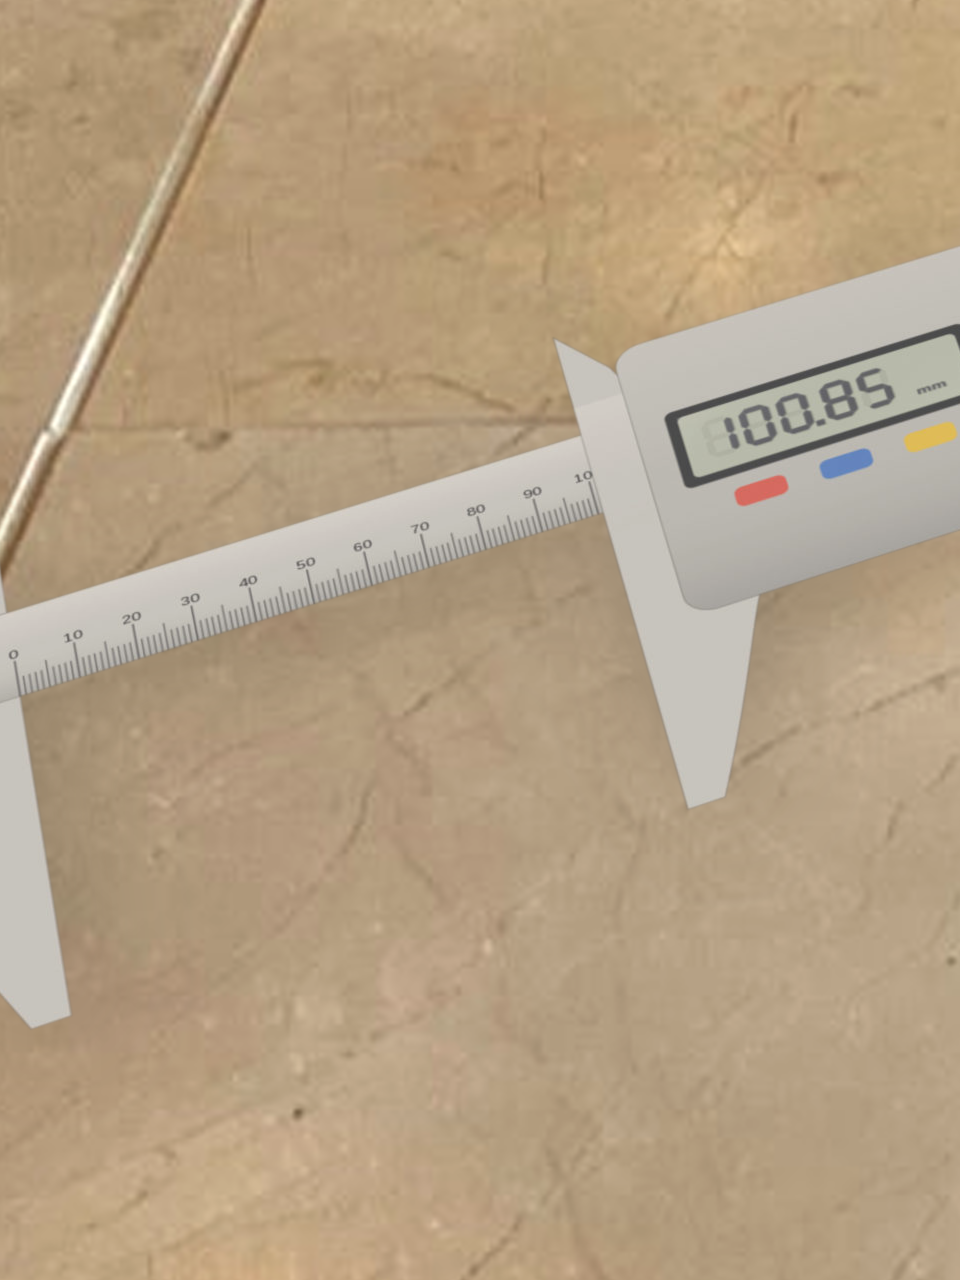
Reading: 100.85 mm
